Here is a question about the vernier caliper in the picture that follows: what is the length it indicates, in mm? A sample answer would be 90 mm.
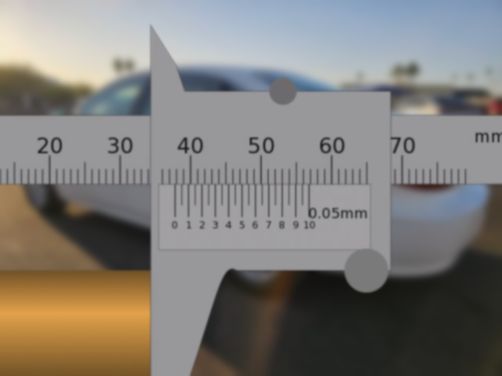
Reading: 37.8 mm
